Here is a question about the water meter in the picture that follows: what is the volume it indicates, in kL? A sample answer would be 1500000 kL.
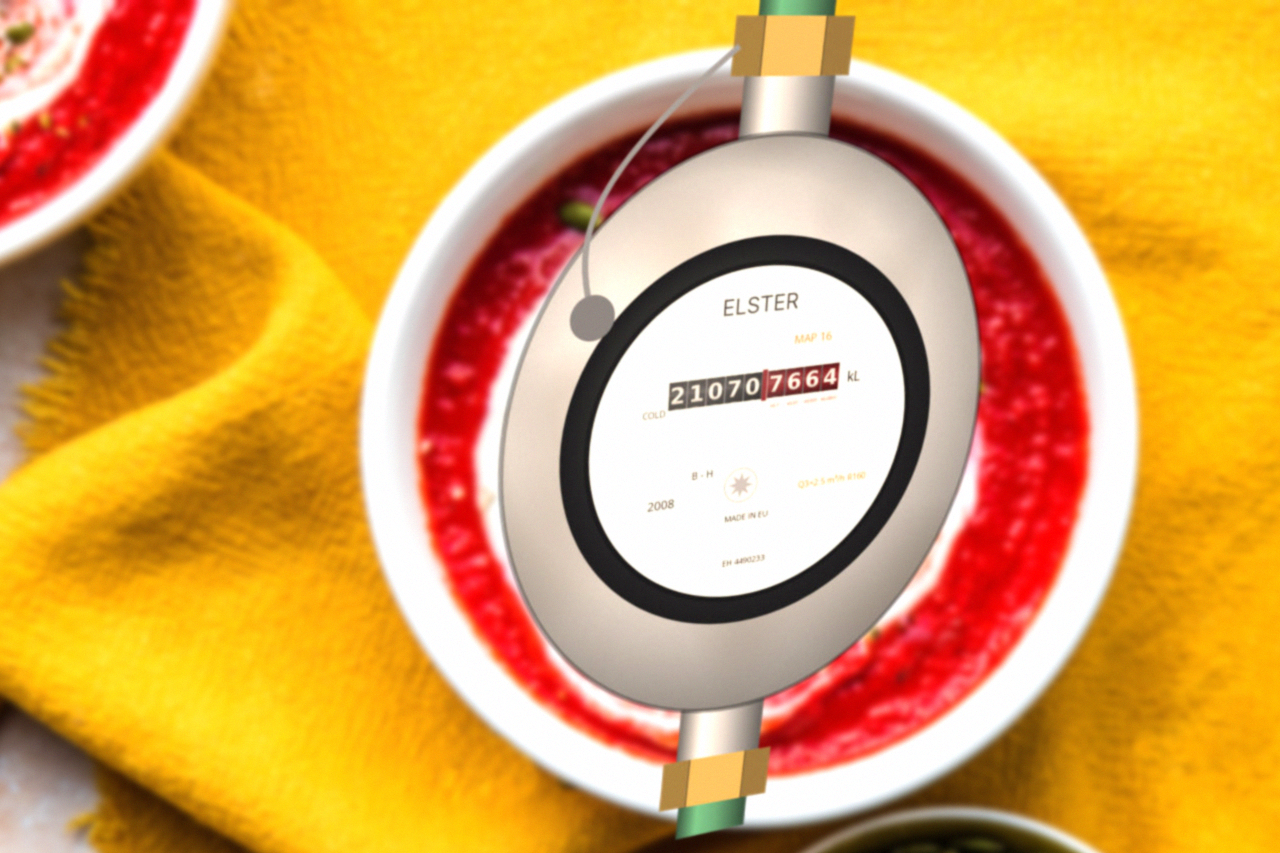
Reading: 21070.7664 kL
